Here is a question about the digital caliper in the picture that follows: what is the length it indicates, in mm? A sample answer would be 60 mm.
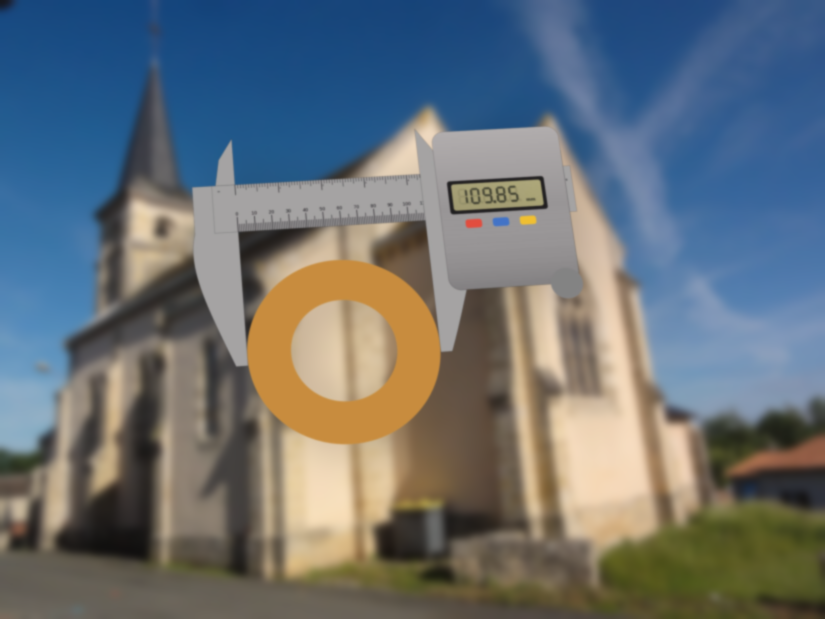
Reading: 109.85 mm
